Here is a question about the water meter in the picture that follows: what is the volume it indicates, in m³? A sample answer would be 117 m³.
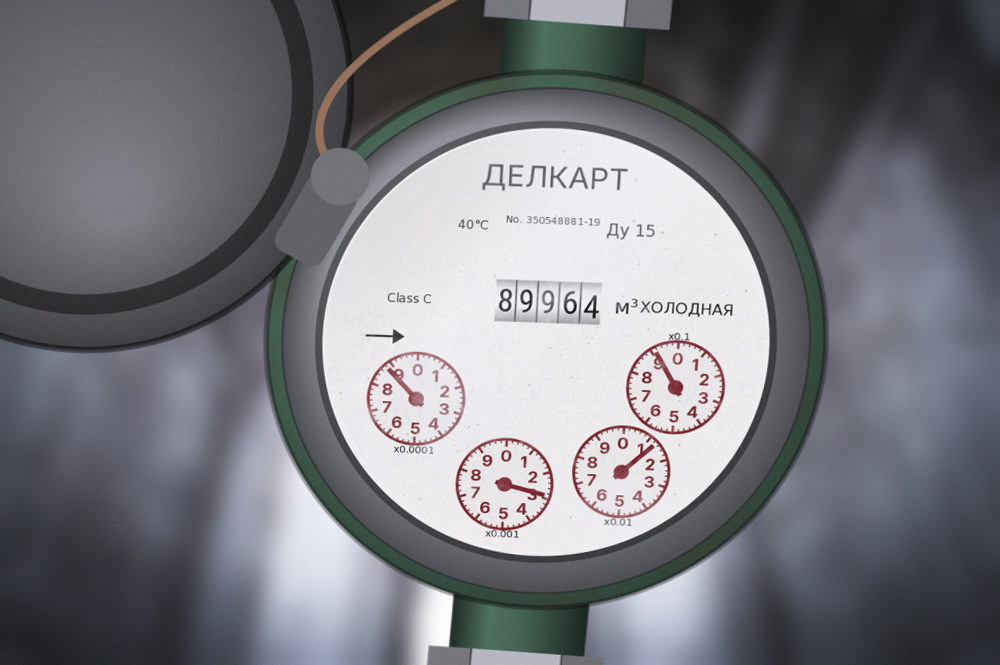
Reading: 89963.9128 m³
